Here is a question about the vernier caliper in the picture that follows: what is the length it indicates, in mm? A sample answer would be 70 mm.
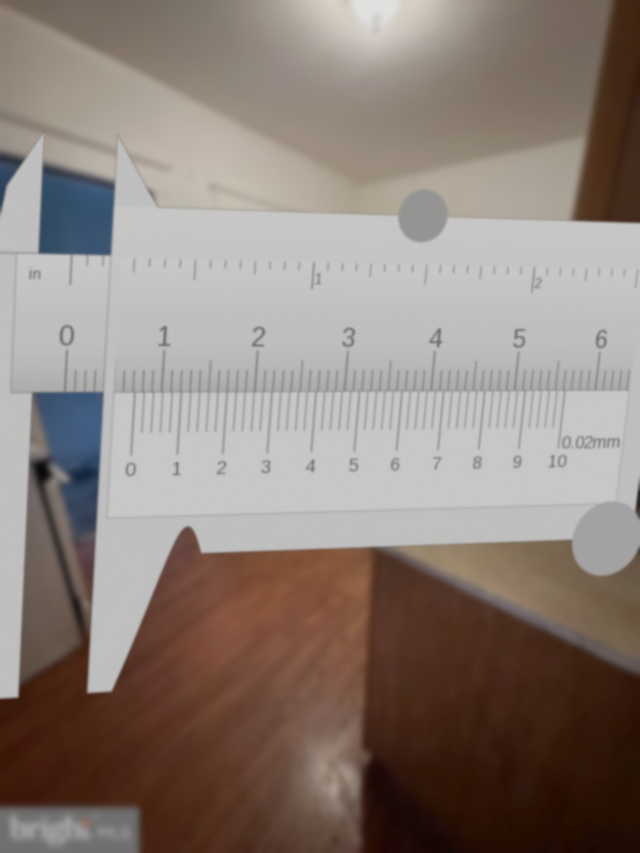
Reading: 7.2 mm
